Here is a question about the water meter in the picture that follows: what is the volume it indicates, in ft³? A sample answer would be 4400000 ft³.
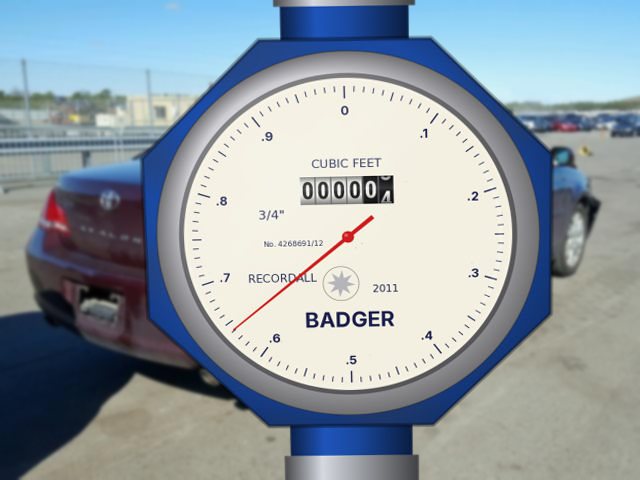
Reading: 3.64 ft³
